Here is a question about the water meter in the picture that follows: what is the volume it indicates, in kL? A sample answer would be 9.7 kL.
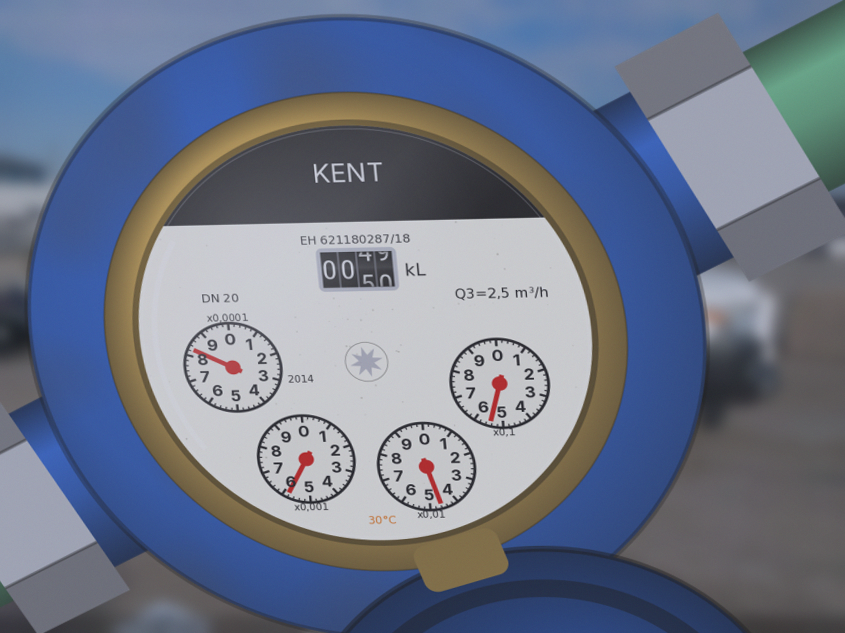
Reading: 49.5458 kL
